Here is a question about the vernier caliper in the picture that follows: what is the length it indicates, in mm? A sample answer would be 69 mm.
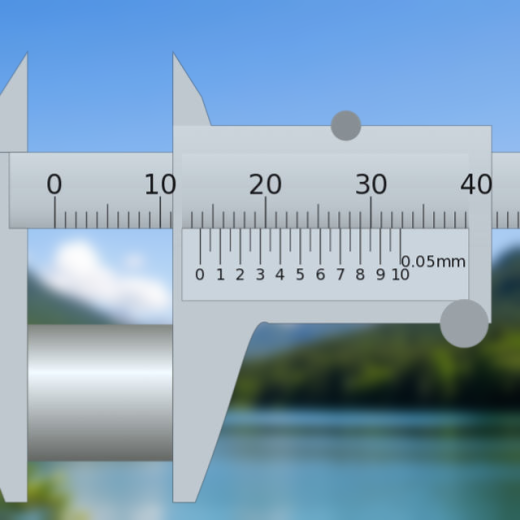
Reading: 13.8 mm
